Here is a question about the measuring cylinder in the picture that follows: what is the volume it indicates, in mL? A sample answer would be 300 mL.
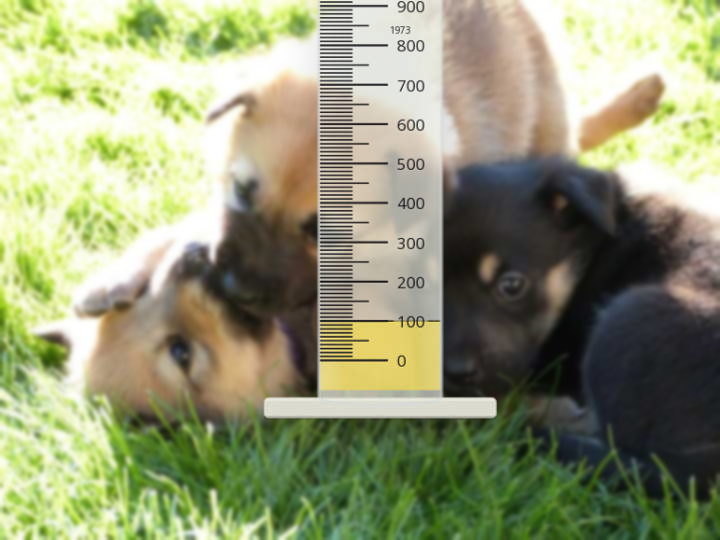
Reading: 100 mL
